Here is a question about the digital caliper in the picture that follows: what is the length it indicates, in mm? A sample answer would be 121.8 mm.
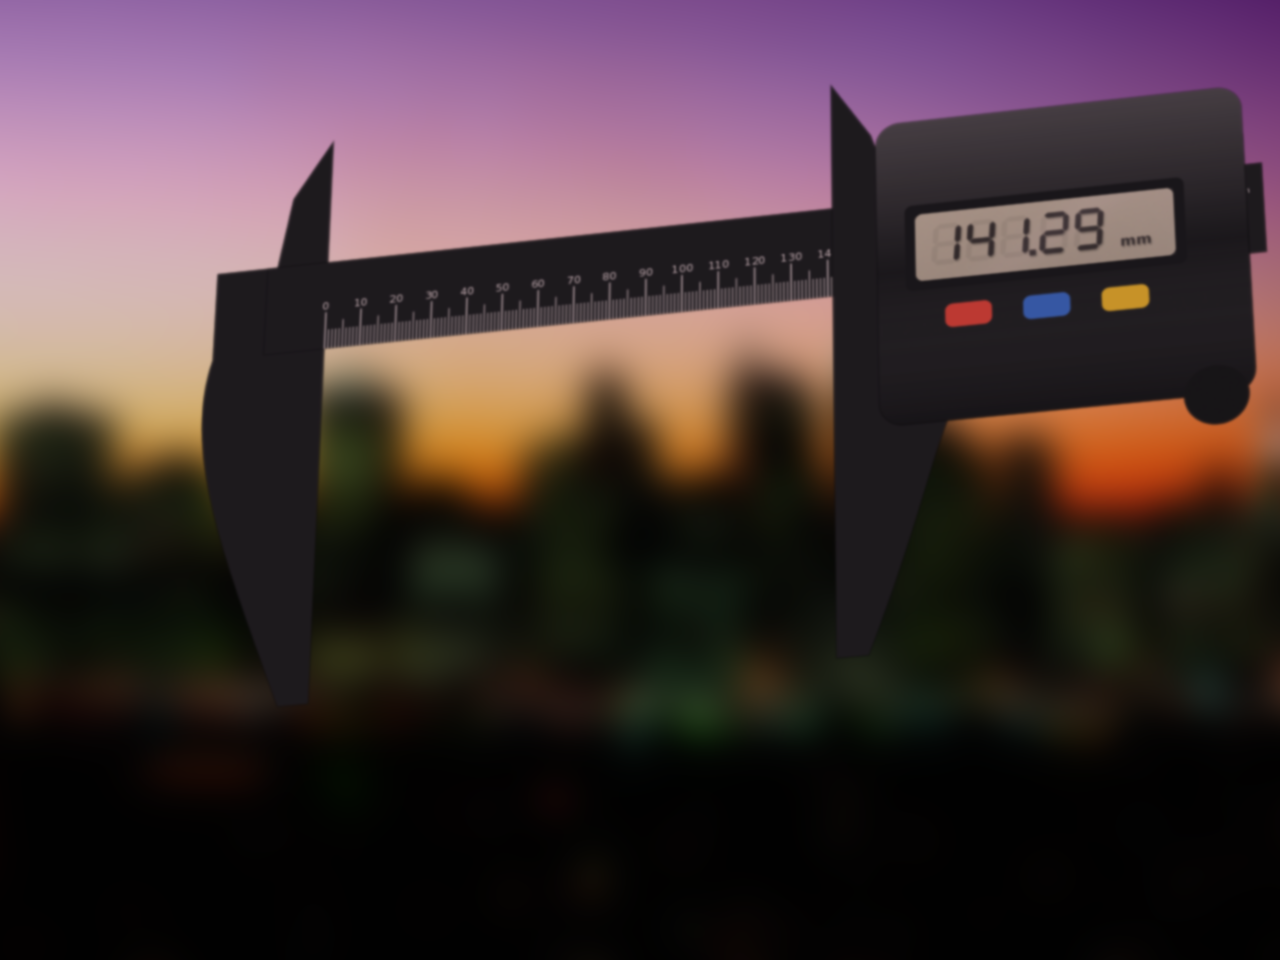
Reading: 141.29 mm
